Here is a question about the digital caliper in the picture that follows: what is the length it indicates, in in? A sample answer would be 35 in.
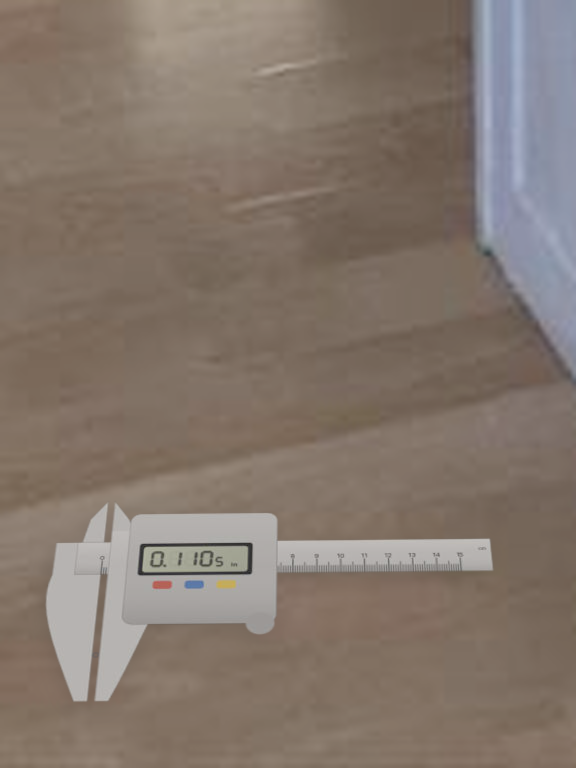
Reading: 0.1105 in
